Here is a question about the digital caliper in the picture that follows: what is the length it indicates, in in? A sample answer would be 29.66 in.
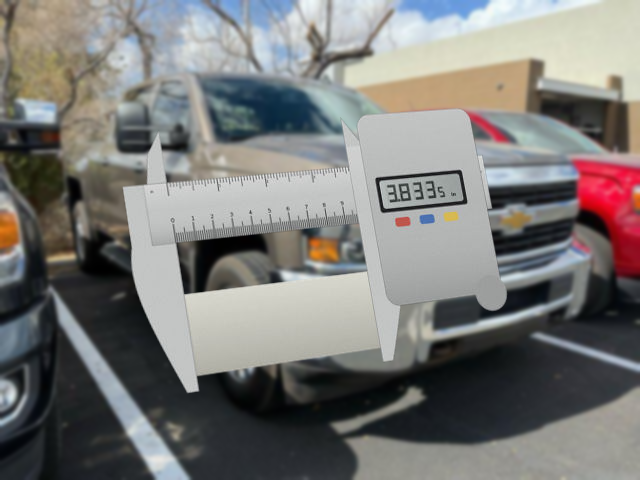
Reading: 3.8335 in
